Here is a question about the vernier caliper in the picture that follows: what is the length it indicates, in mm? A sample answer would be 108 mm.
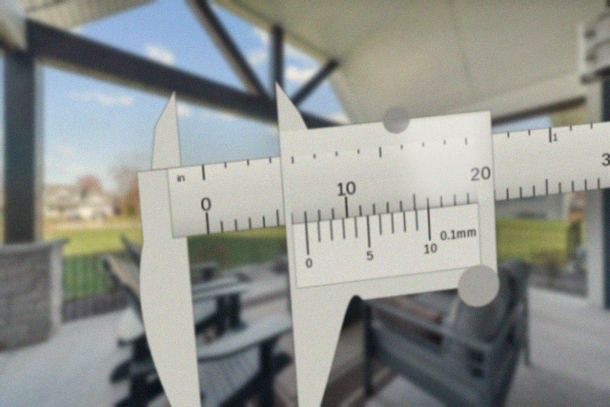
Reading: 7.0 mm
